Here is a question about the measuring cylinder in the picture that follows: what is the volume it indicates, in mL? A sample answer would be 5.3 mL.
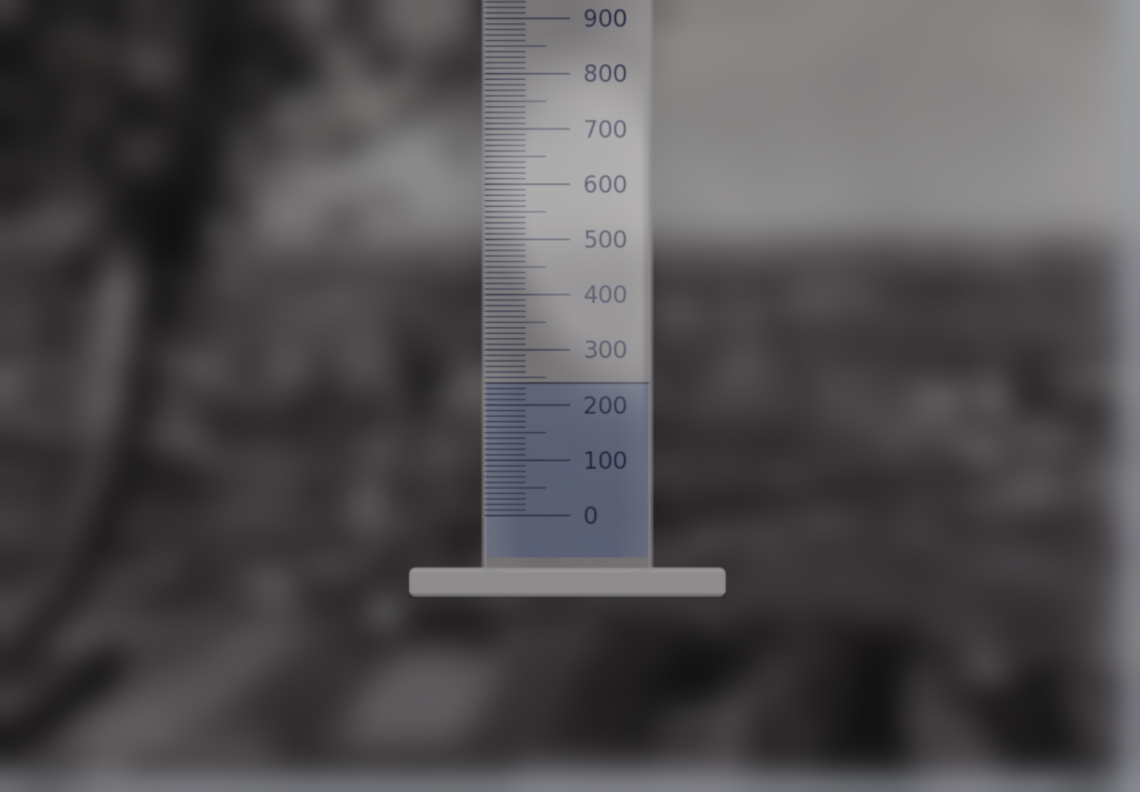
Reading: 240 mL
